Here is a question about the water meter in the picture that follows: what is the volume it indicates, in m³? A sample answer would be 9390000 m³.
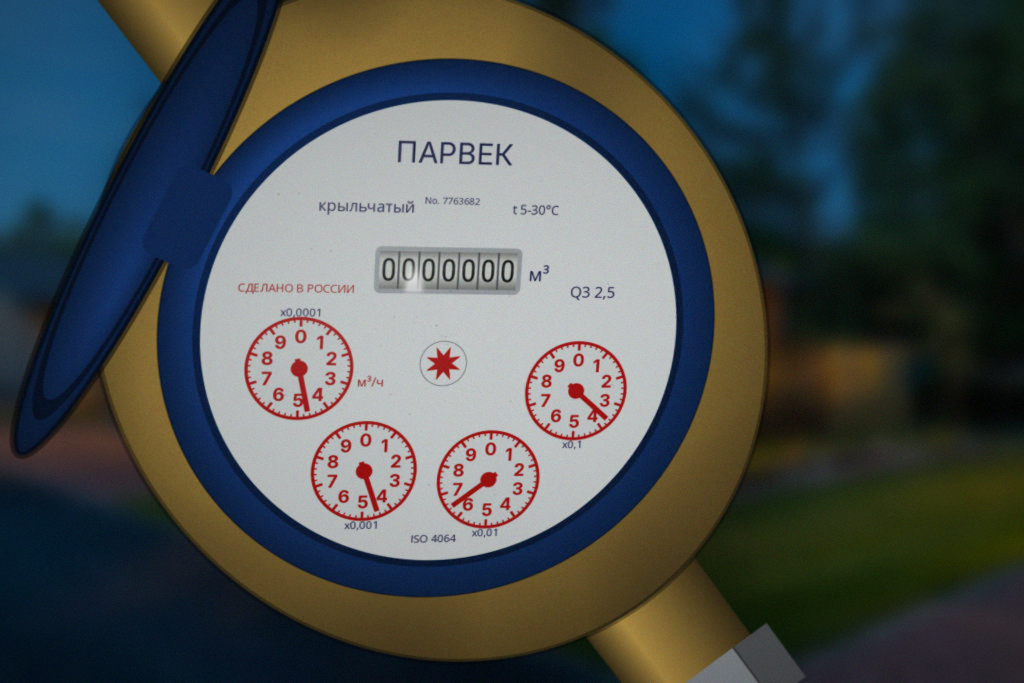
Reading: 0.3644 m³
